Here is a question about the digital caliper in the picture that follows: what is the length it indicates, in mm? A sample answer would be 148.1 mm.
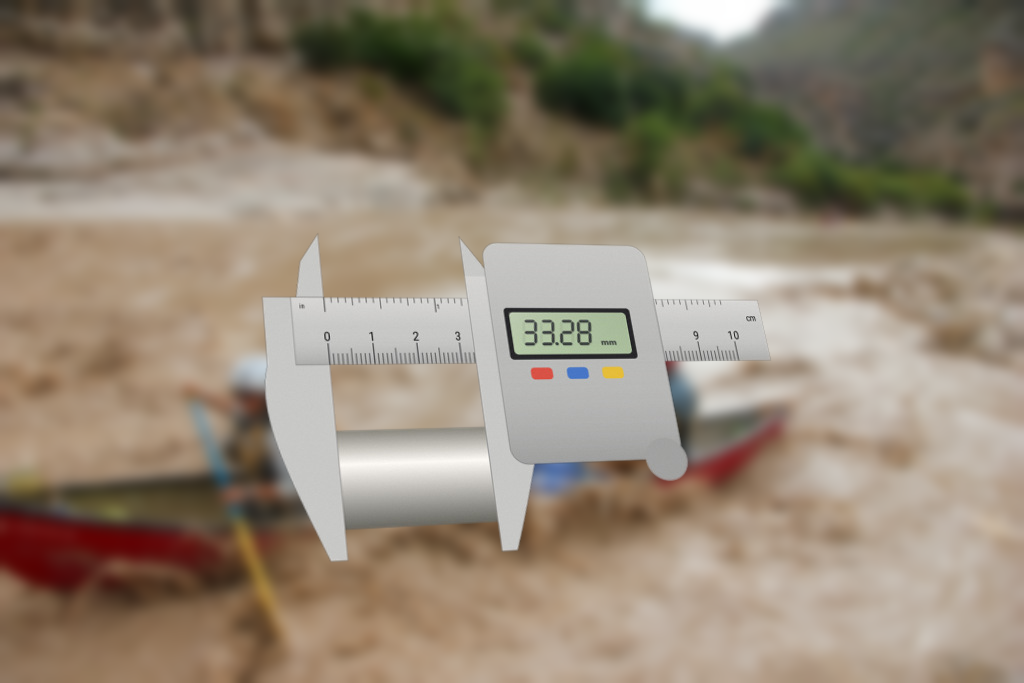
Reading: 33.28 mm
